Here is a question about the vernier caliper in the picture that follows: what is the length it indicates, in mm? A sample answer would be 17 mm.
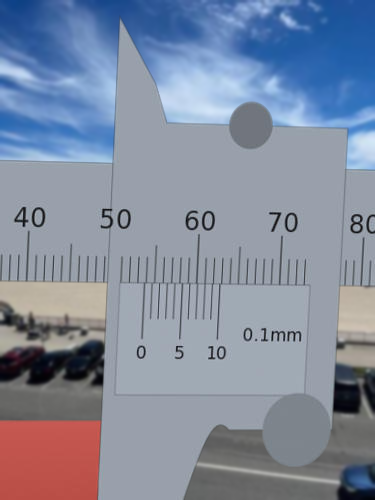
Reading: 53.8 mm
